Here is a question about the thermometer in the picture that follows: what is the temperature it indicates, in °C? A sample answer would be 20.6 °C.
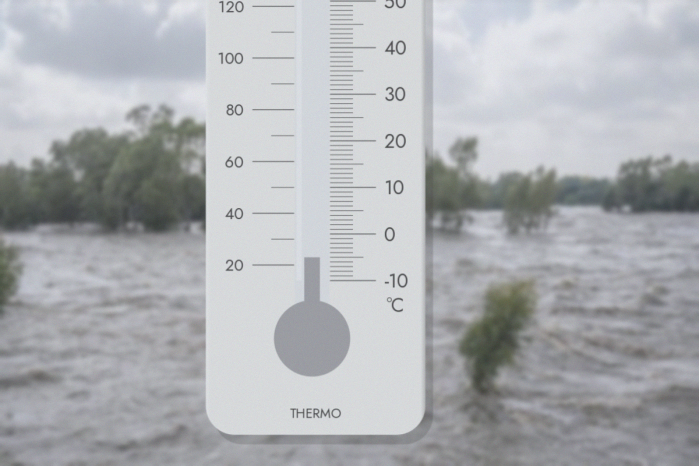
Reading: -5 °C
